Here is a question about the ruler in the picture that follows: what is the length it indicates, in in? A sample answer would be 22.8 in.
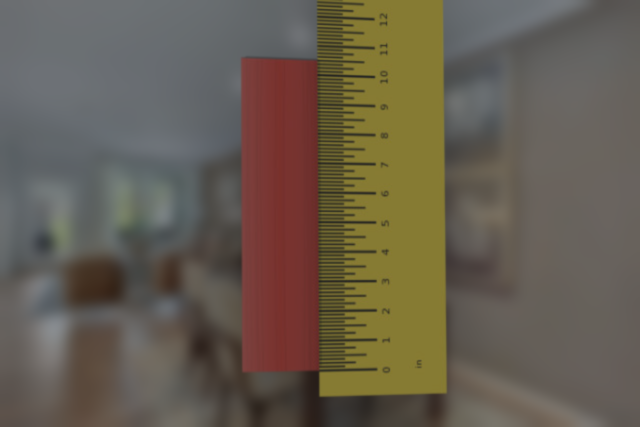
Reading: 10.5 in
